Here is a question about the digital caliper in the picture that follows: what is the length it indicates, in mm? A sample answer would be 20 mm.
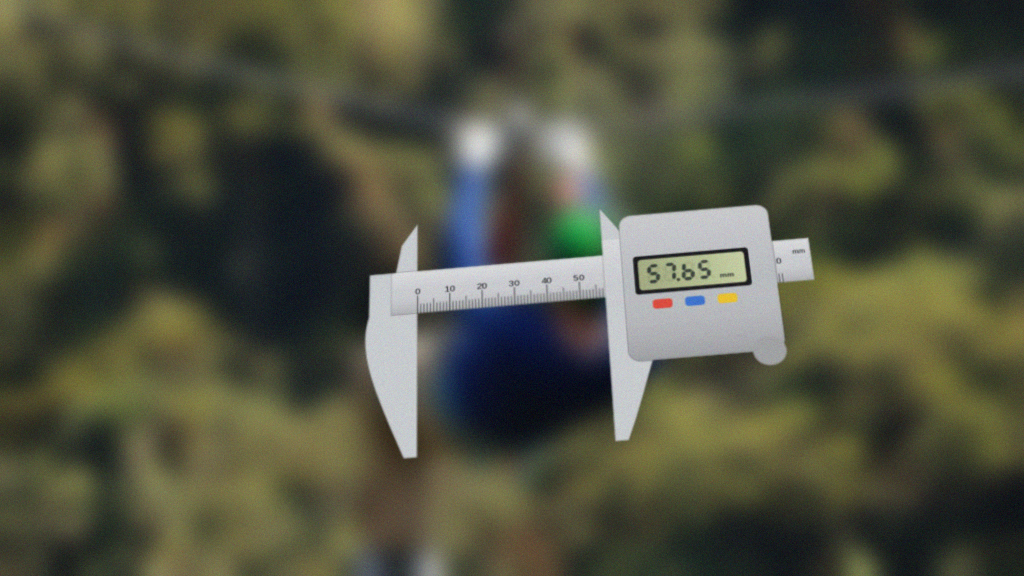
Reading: 57.65 mm
